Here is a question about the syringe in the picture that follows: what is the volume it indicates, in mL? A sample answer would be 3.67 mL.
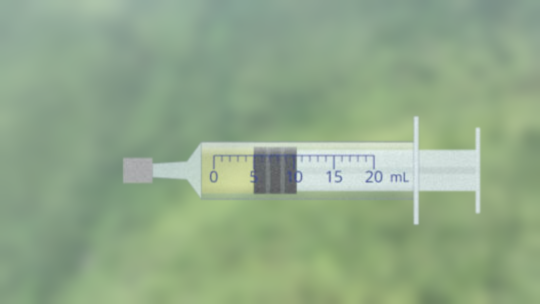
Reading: 5 mL
